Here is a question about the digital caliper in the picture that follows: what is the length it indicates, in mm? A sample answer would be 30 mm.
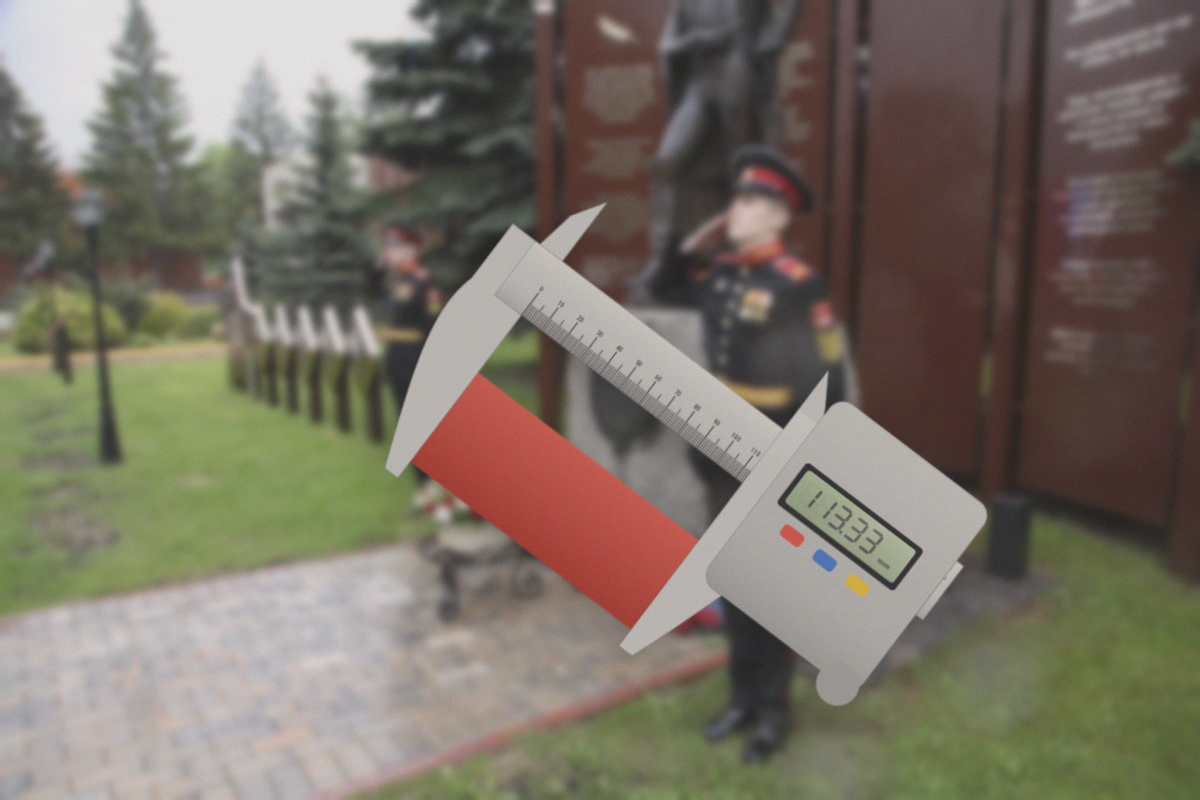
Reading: 113.33 mm
